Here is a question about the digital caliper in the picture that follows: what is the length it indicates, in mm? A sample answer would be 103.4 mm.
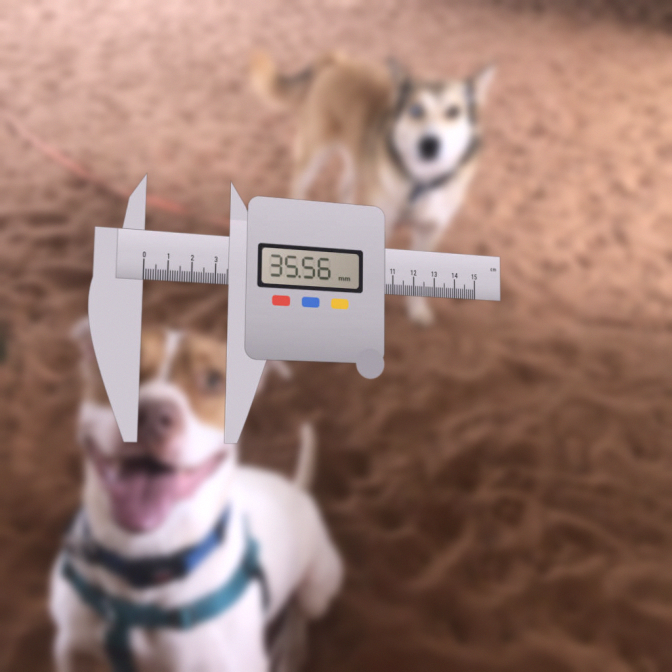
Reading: 35.56 mm
